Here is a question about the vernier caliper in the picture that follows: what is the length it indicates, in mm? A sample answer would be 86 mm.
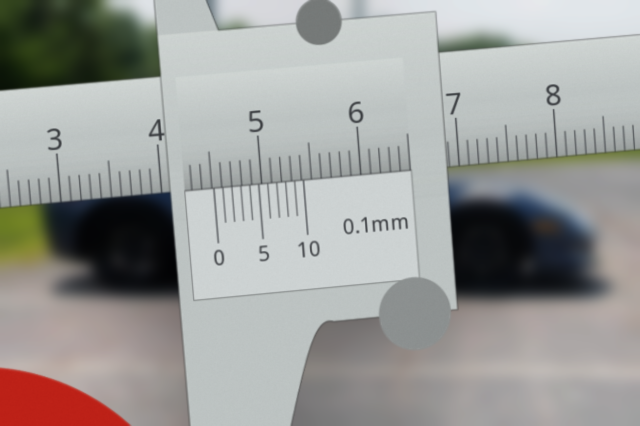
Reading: 45.2 mm
